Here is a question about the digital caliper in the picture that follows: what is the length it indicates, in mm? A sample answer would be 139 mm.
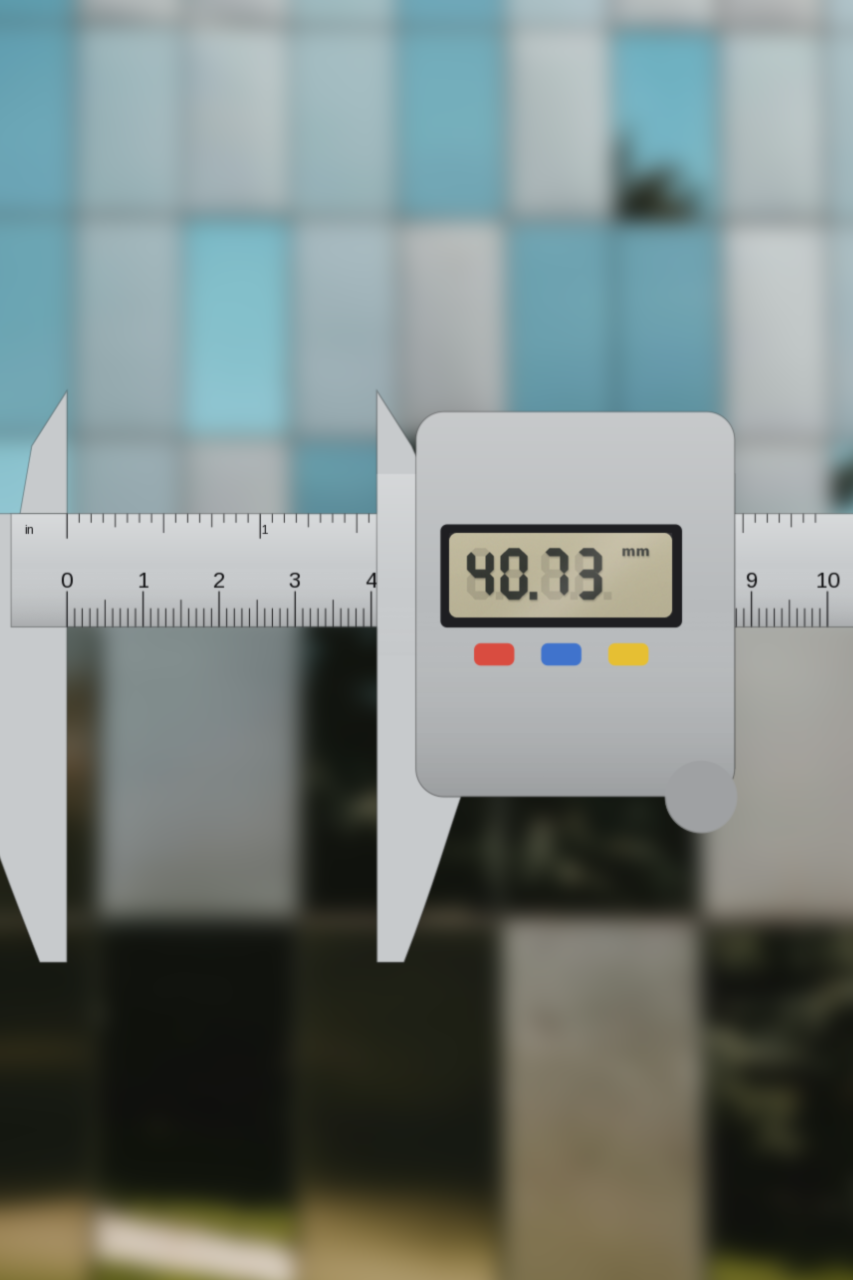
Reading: 40.73 mm
